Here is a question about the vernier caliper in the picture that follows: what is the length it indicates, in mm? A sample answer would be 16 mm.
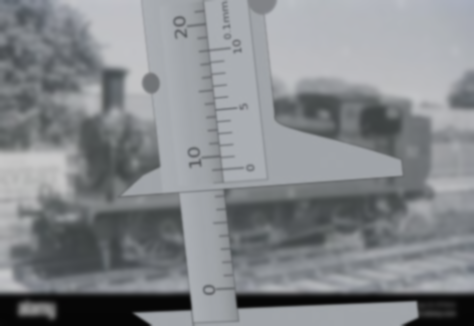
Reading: 9.0 mm
